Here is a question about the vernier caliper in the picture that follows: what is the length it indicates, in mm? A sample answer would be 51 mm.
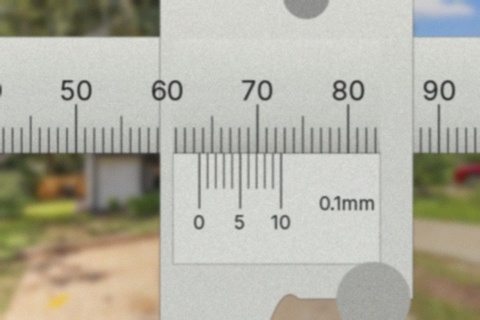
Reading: 63.6 mm
